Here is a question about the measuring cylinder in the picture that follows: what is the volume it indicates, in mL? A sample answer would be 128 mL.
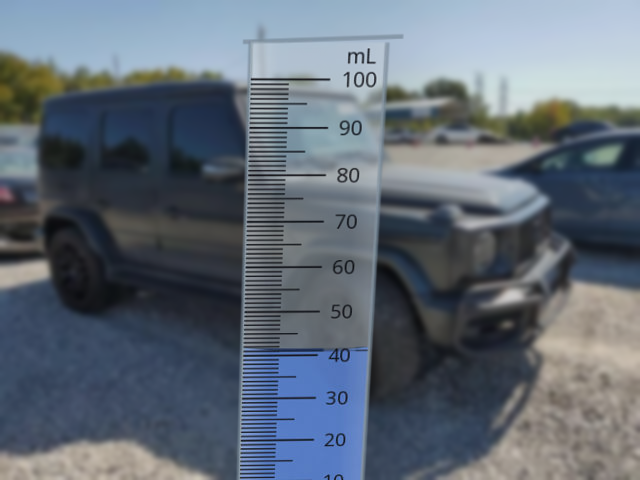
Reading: 41 mL
